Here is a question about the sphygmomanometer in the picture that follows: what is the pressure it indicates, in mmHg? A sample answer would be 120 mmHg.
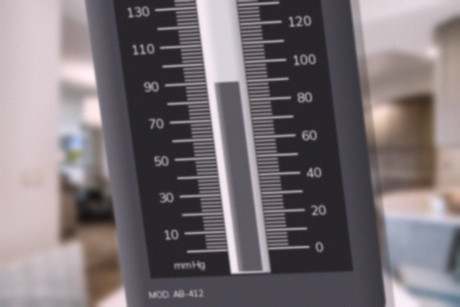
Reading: 90 mmHg
